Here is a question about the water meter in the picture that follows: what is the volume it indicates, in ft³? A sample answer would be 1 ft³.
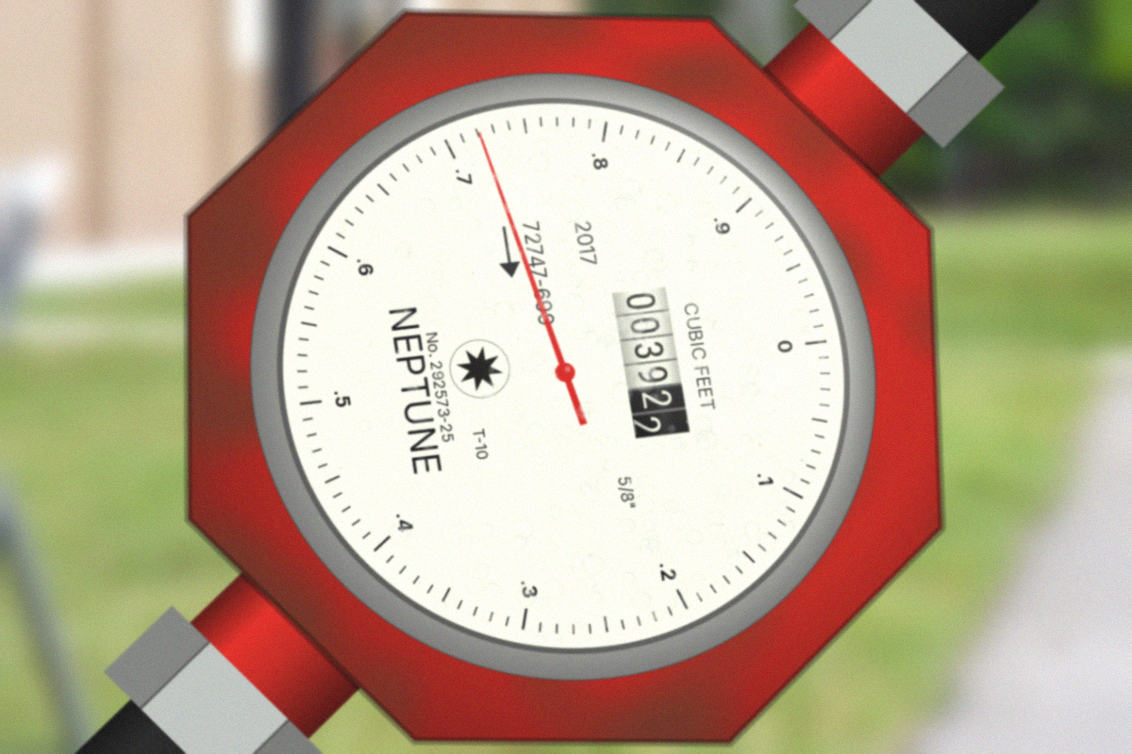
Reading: 3921.72 ft³
